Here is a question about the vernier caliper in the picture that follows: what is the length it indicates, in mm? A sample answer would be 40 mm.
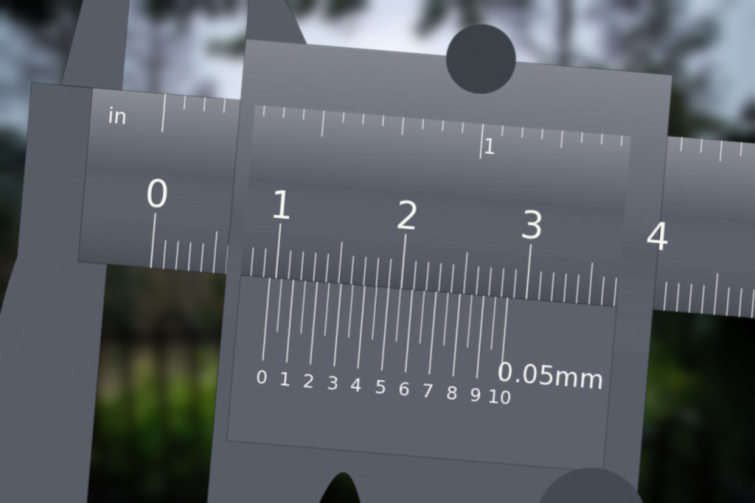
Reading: 9.5 mm
